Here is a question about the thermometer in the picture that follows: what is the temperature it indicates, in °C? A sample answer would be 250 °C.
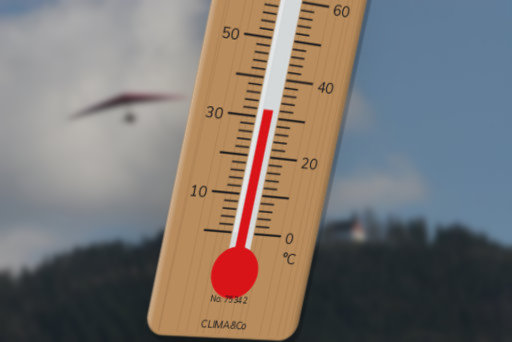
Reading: 32 °C
